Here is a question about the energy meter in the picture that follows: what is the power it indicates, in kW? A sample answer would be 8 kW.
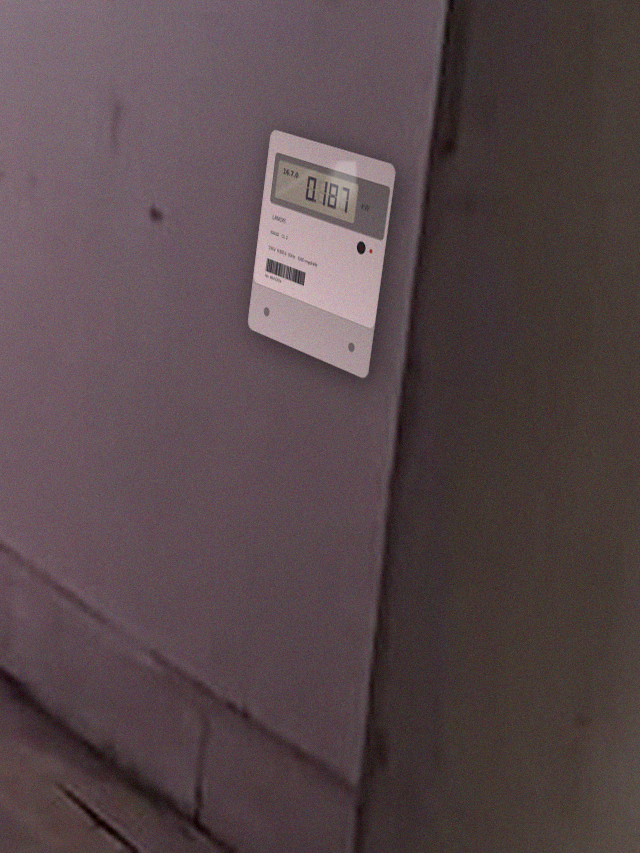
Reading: 0.187 kW
